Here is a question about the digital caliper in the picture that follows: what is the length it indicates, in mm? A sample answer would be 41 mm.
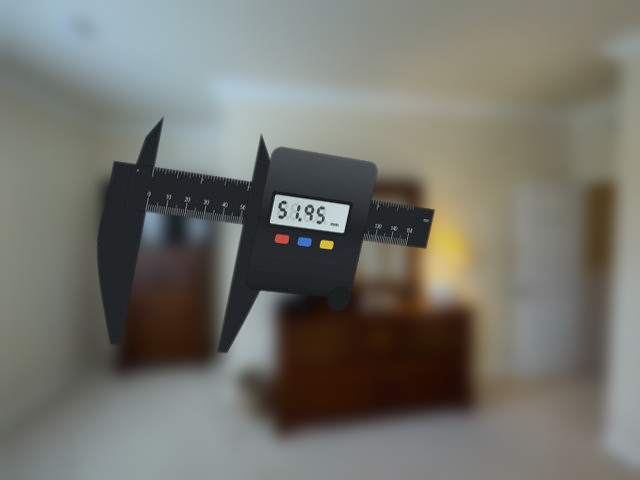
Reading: 51.95 mm
